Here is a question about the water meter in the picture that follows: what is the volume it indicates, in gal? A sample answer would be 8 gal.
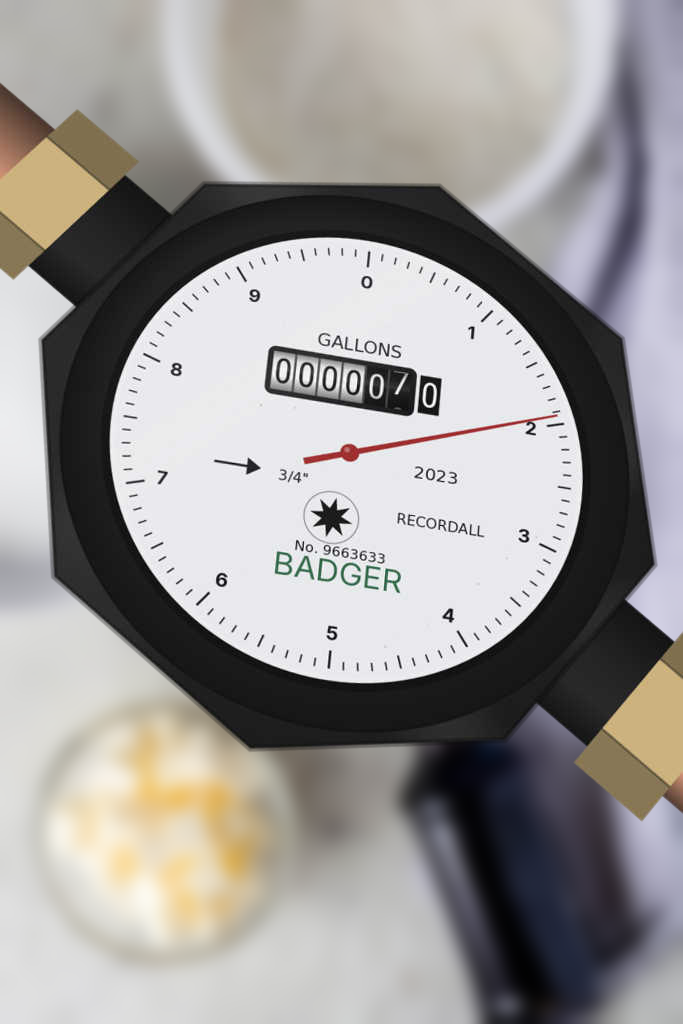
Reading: 71.9 gal
